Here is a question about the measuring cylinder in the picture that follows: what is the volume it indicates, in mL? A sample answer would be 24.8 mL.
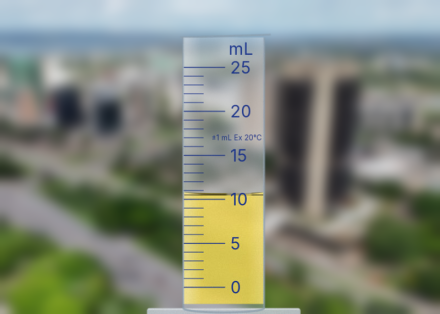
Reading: 10.5 mL
